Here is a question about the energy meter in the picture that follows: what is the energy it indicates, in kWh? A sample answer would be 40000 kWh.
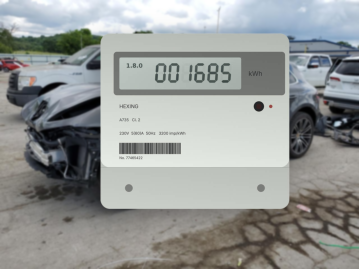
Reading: 1685 kWh
